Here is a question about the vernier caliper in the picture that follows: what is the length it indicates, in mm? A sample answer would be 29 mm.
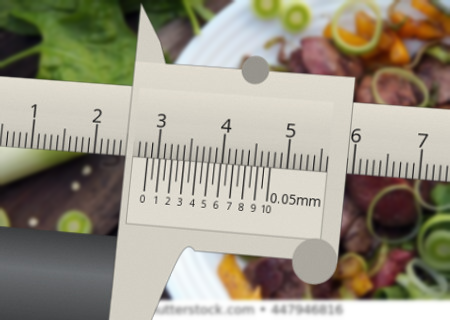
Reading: 28.4 mm
